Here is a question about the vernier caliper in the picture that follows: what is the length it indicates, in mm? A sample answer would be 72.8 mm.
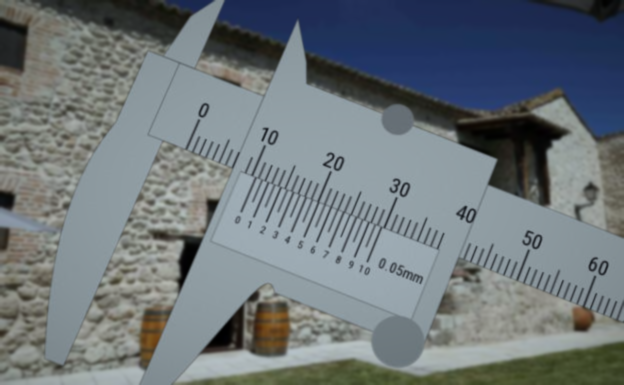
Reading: 10.6 mm
